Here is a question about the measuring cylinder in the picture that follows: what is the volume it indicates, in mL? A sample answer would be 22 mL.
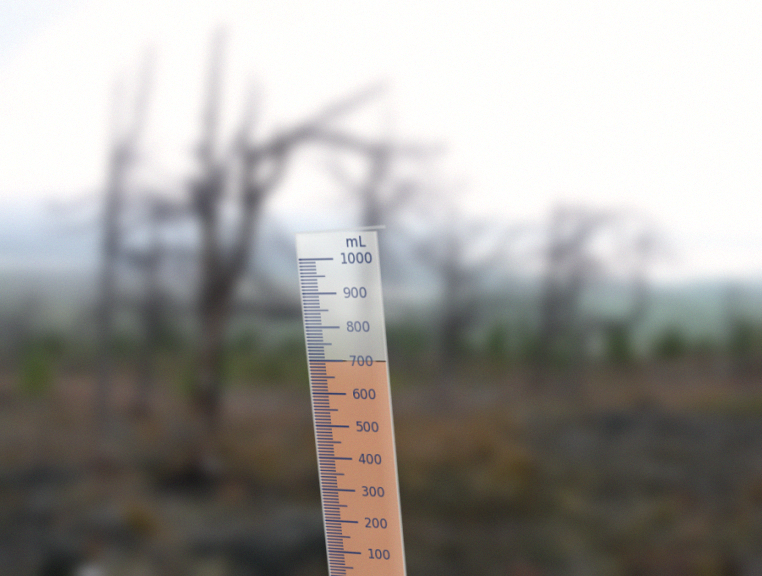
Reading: 700 mL
